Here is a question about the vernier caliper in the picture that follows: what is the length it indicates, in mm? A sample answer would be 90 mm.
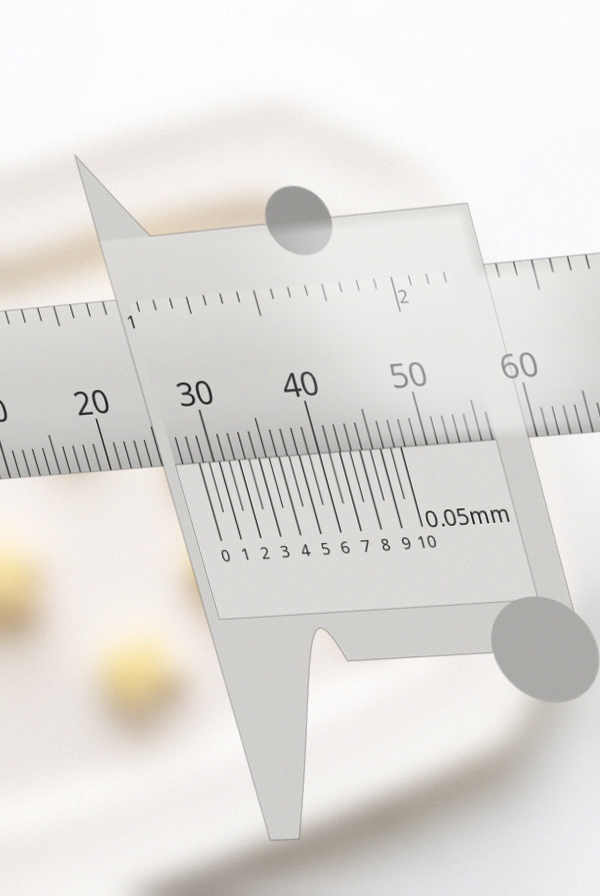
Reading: 28.6 mm
